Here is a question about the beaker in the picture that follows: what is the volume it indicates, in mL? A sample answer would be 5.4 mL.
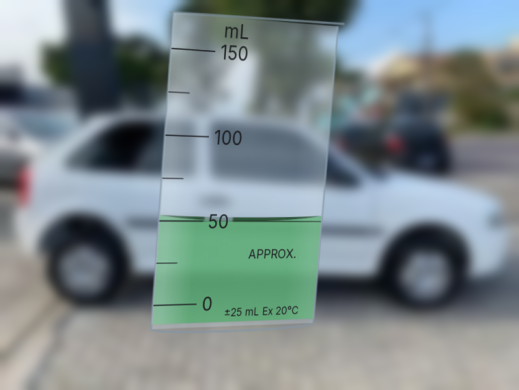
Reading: 50 mL
